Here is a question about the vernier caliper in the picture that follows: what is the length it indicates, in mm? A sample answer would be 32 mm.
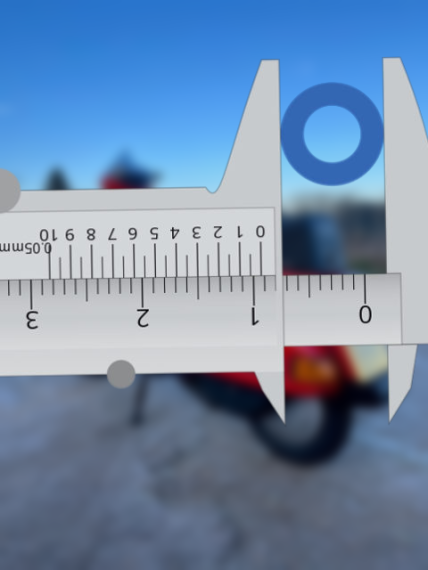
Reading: 9.3 mm
